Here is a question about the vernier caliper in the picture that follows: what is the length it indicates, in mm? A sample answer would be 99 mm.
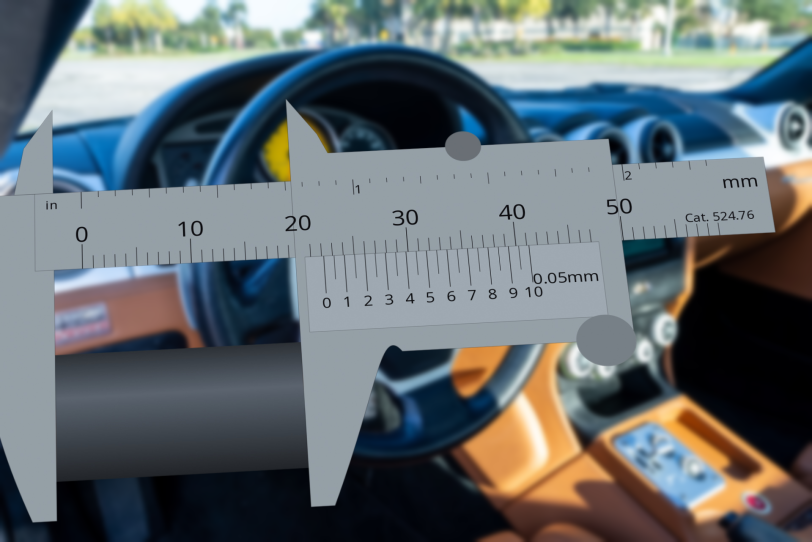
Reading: 22.2 mm
